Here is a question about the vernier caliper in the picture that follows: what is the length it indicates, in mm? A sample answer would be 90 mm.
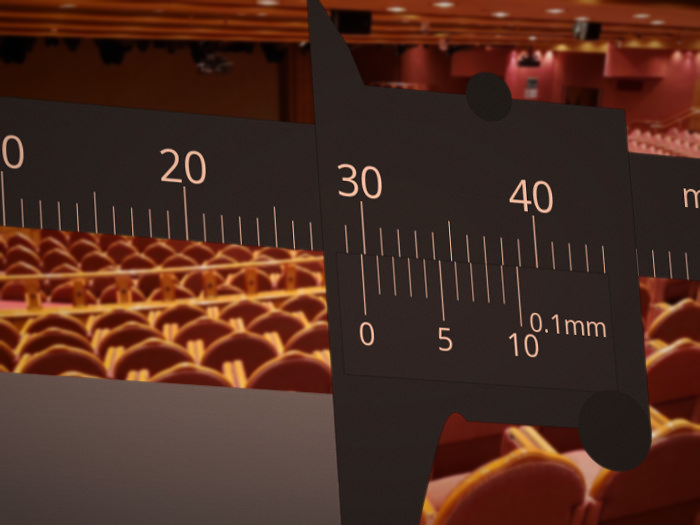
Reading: 29.8 mm
